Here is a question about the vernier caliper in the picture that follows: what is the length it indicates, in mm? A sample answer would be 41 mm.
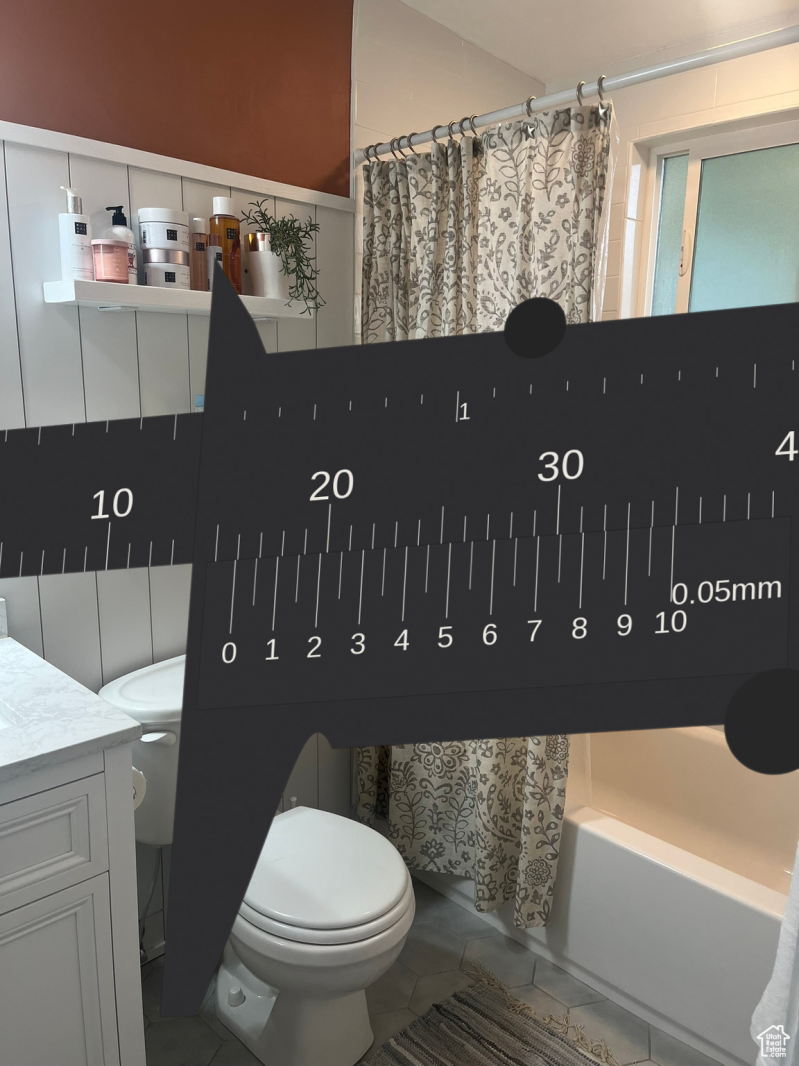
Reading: 15.90 mm
